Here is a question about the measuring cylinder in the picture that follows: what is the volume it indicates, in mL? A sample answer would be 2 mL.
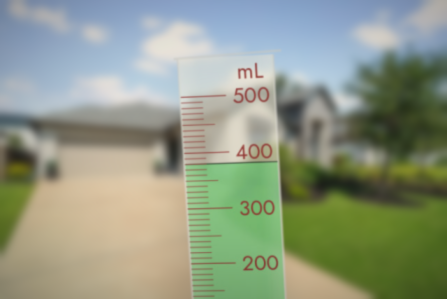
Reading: 380 mL
